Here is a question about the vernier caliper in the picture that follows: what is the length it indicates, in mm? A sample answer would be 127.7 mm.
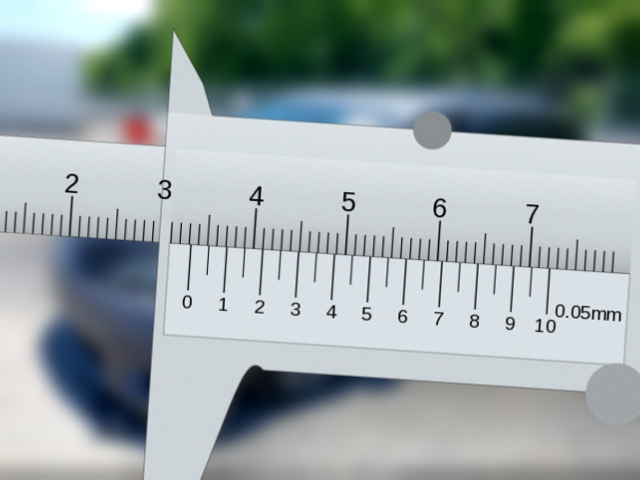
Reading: 33.2 mm
